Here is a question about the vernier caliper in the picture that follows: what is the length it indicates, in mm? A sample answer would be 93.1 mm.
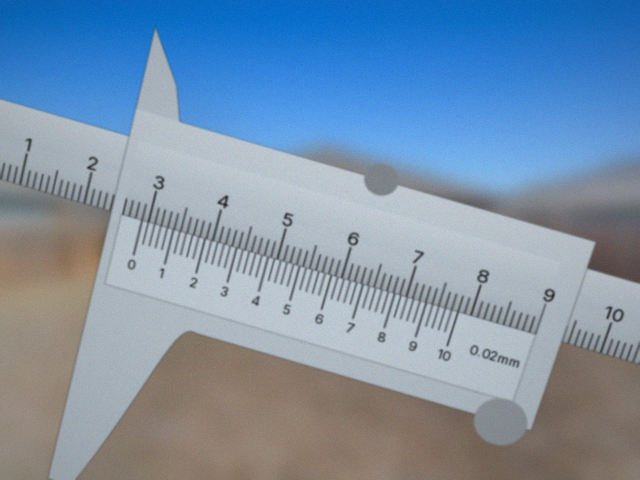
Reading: 29.0 mm
